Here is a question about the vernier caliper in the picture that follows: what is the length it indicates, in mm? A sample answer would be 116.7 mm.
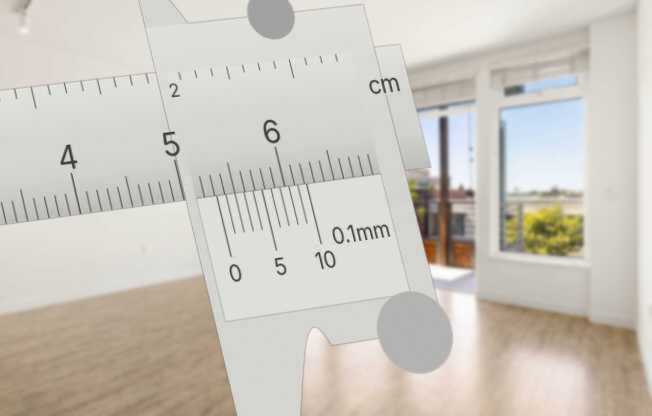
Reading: 53.2 mm
